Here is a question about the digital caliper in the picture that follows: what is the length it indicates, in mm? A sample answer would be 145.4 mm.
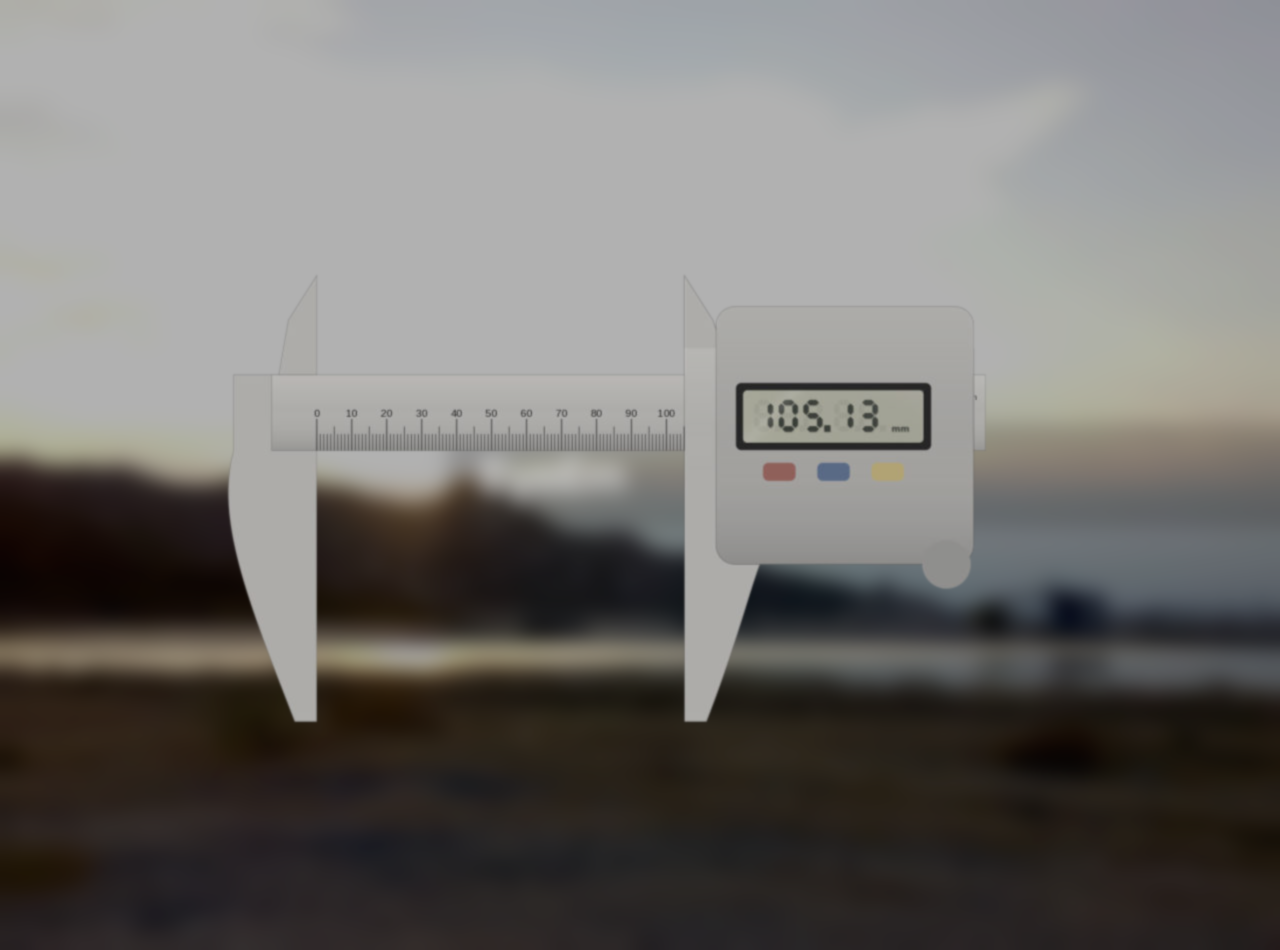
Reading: 105.13 mm
